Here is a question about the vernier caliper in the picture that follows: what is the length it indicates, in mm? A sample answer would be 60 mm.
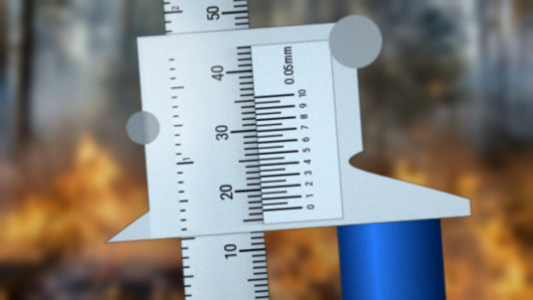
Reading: 16.5 mm
